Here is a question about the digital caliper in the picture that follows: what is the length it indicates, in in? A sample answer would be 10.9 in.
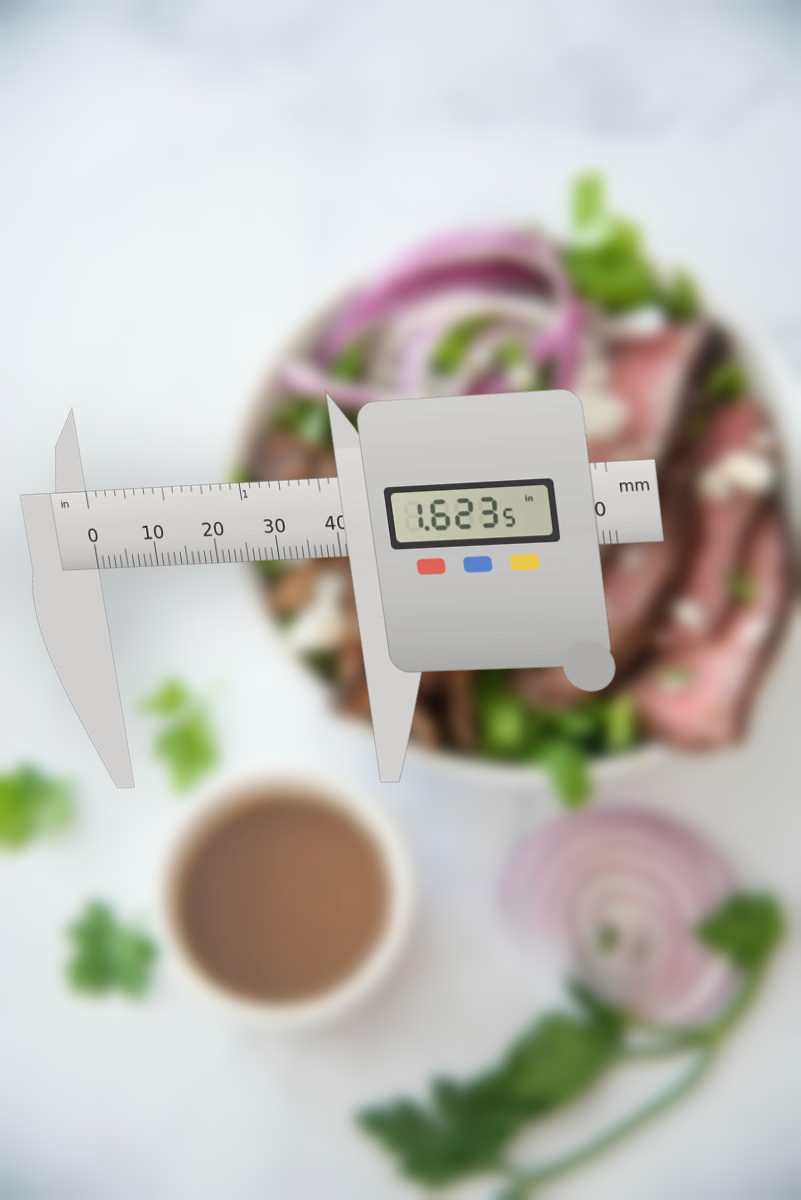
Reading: 1.6235 in
